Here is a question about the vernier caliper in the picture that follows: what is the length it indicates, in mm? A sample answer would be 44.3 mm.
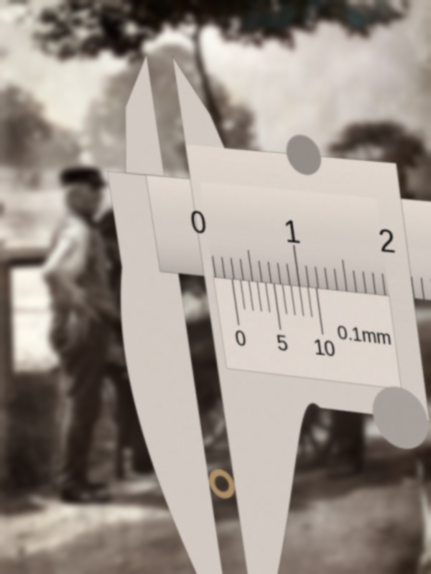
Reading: 2.8 mm
